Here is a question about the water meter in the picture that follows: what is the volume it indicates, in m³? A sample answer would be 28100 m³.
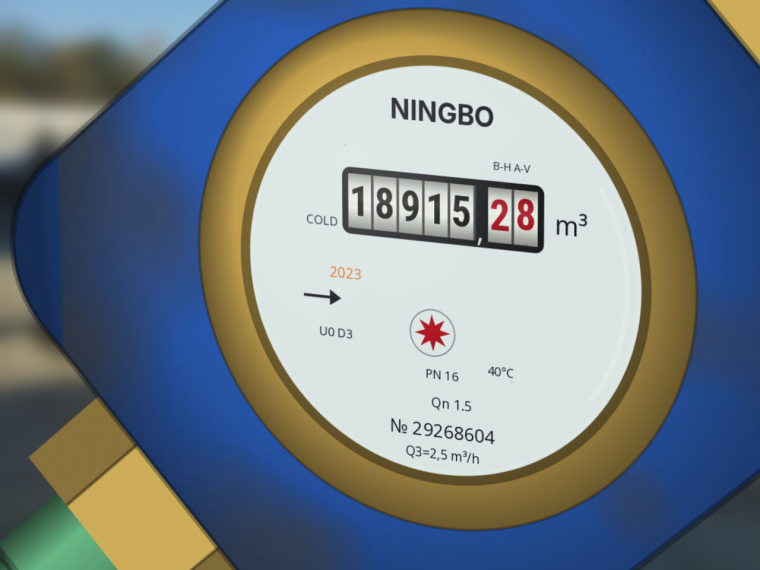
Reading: 18915.28 m³
